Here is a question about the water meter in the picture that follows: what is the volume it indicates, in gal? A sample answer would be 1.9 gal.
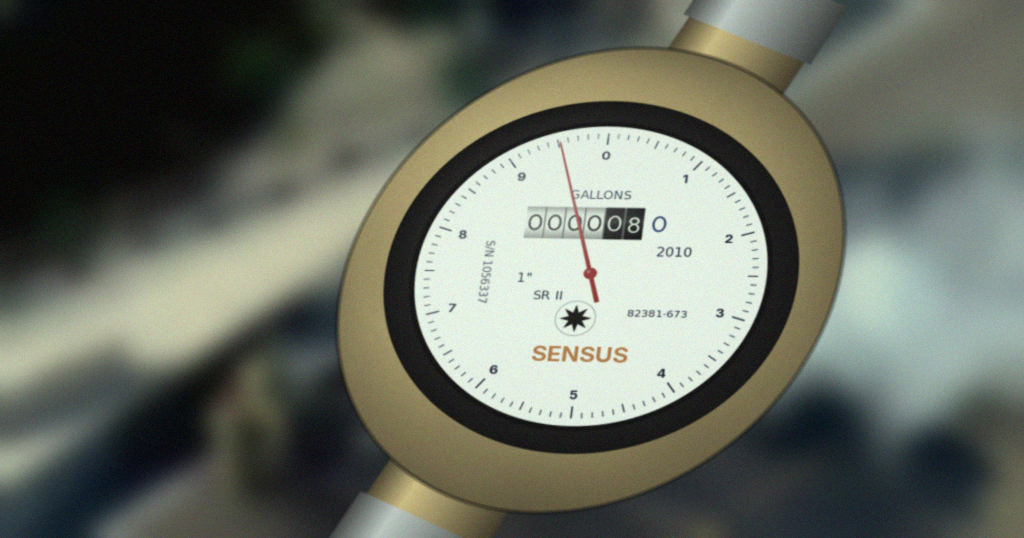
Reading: 79.5 gal
